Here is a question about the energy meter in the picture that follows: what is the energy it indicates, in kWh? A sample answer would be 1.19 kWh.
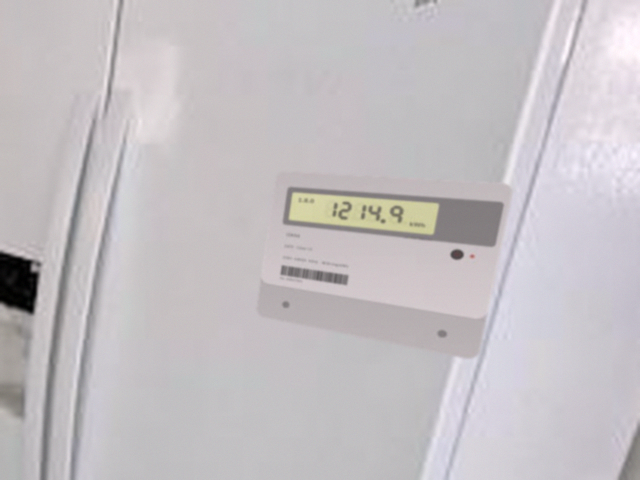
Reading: 1214.9 kWh
